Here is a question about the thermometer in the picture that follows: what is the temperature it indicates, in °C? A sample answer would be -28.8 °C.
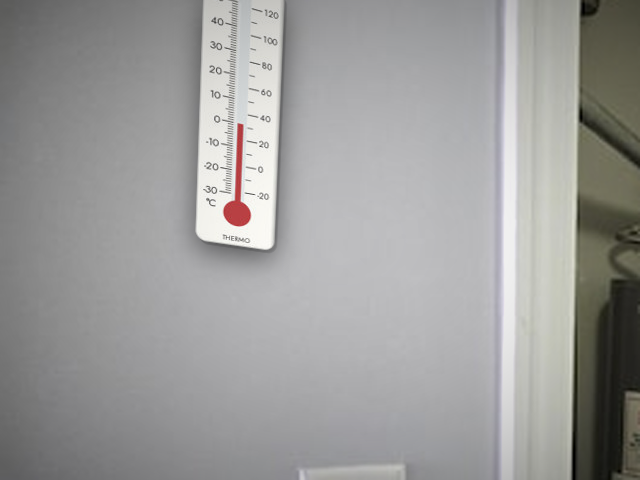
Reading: 0 °C
